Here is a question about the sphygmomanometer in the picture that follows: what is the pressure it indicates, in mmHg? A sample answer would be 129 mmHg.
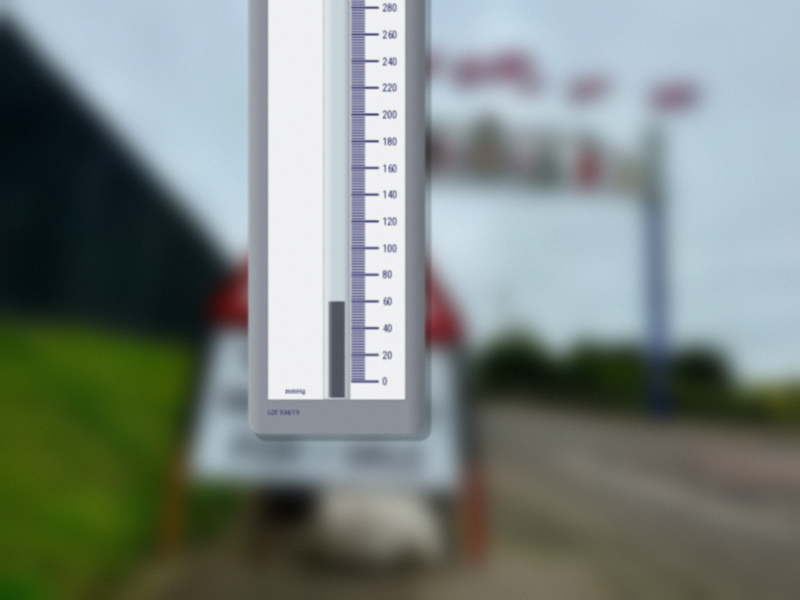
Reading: 60 mmHg
